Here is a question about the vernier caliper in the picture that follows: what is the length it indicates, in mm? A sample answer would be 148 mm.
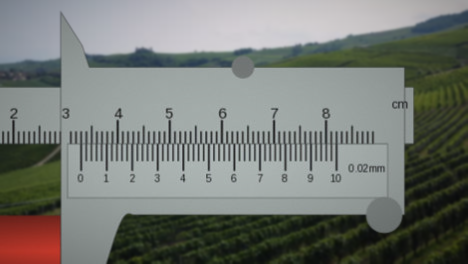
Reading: 33.0 mm
